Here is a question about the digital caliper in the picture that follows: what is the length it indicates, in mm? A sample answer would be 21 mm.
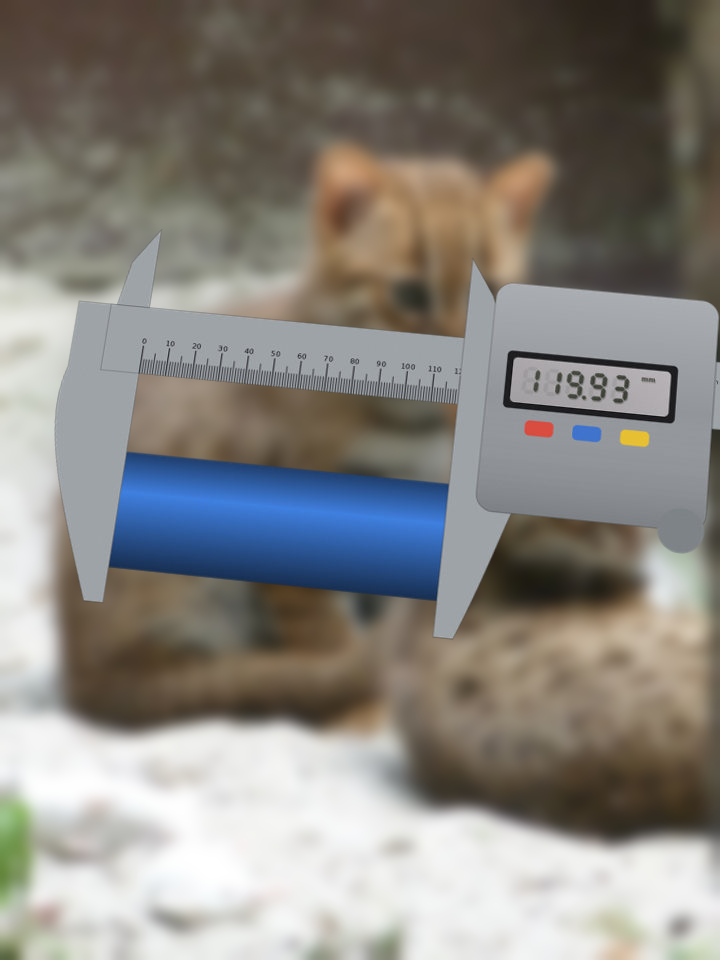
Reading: 119.93 mm
